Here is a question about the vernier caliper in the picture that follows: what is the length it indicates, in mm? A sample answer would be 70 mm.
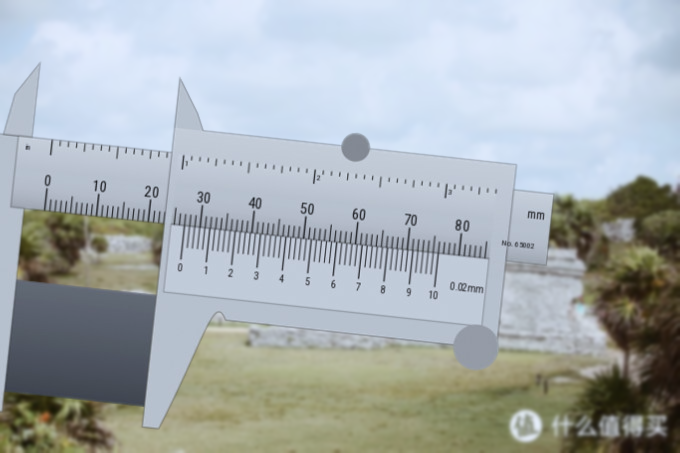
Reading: 27.0 mm
